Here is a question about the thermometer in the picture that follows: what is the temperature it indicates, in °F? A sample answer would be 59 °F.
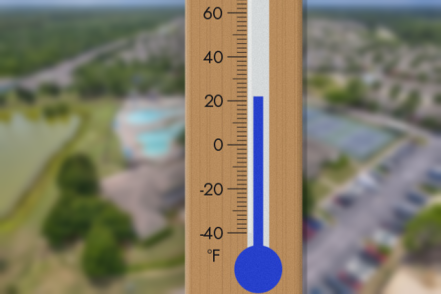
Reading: 22 °F
